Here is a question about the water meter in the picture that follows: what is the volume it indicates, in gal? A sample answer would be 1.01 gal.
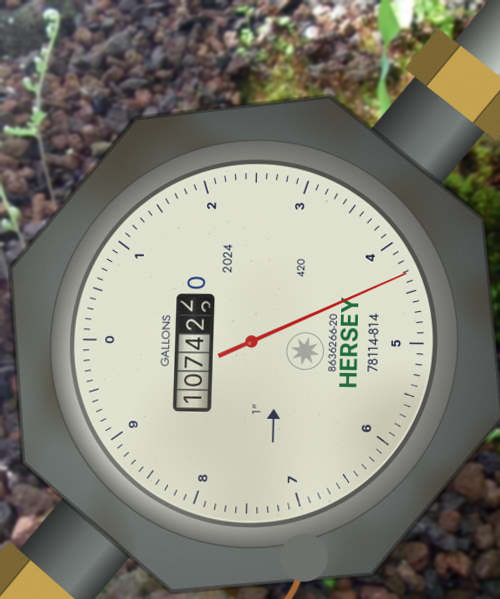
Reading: 1074224.3 gal
